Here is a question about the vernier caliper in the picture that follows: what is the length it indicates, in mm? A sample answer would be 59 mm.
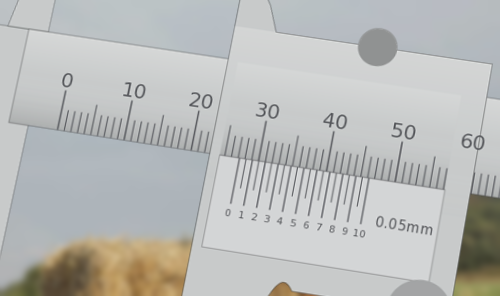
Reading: 27.2 mm
